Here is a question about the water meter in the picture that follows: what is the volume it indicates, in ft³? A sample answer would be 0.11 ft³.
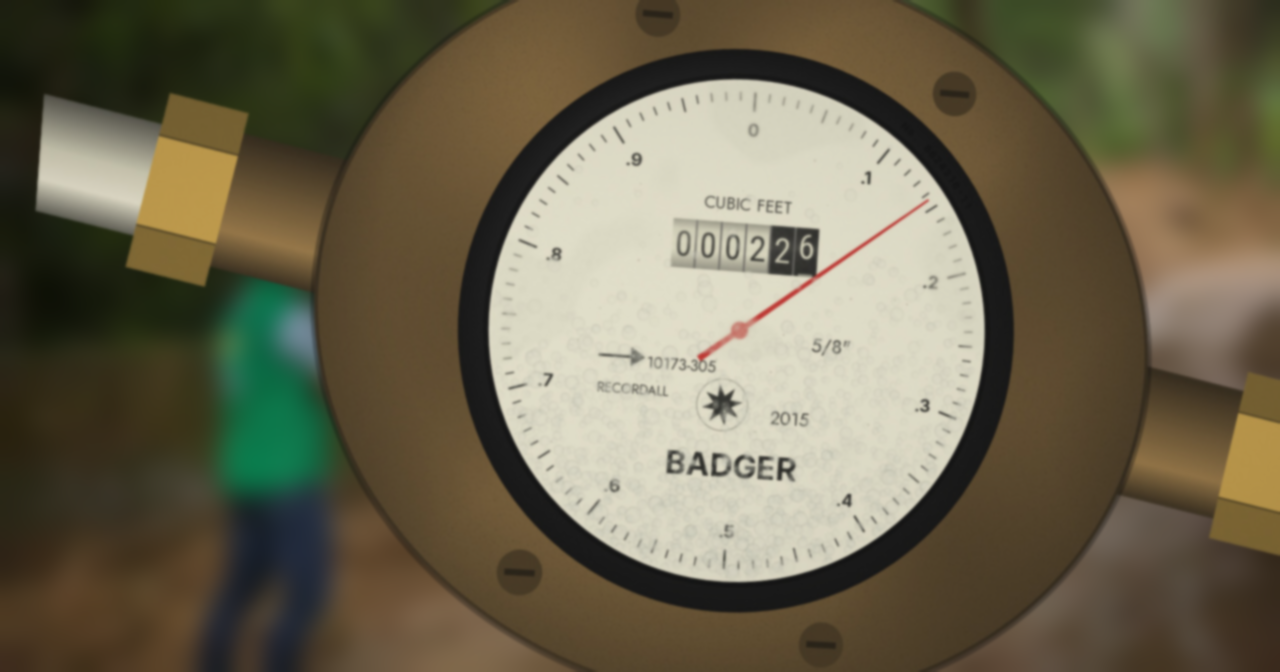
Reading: 226.14 ft³
